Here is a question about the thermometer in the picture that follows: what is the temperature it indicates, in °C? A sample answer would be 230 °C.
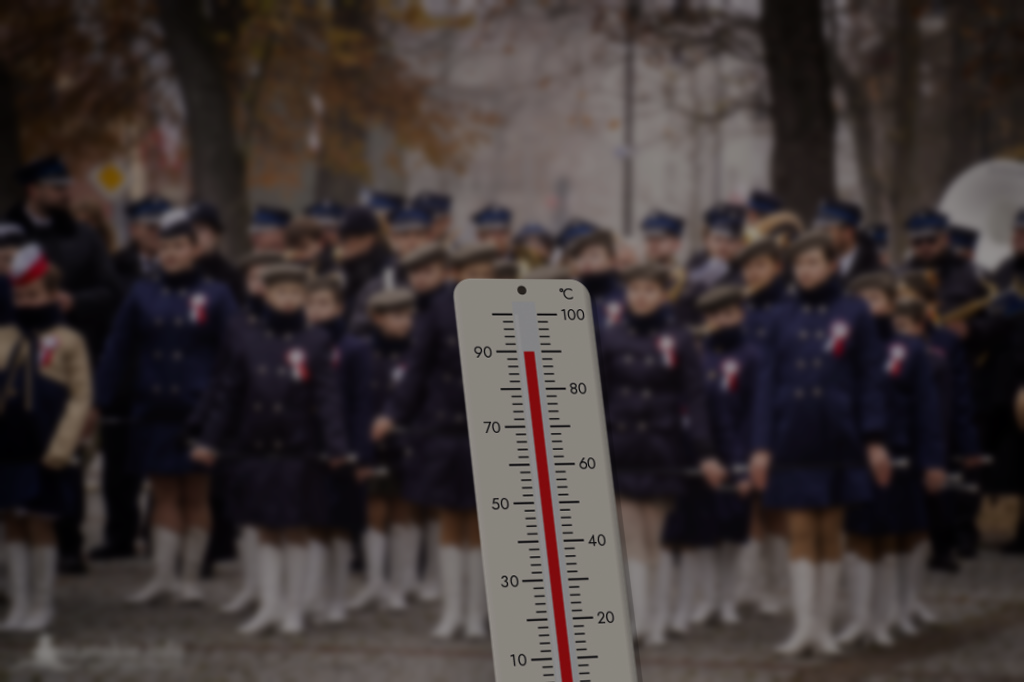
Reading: 90 °C
